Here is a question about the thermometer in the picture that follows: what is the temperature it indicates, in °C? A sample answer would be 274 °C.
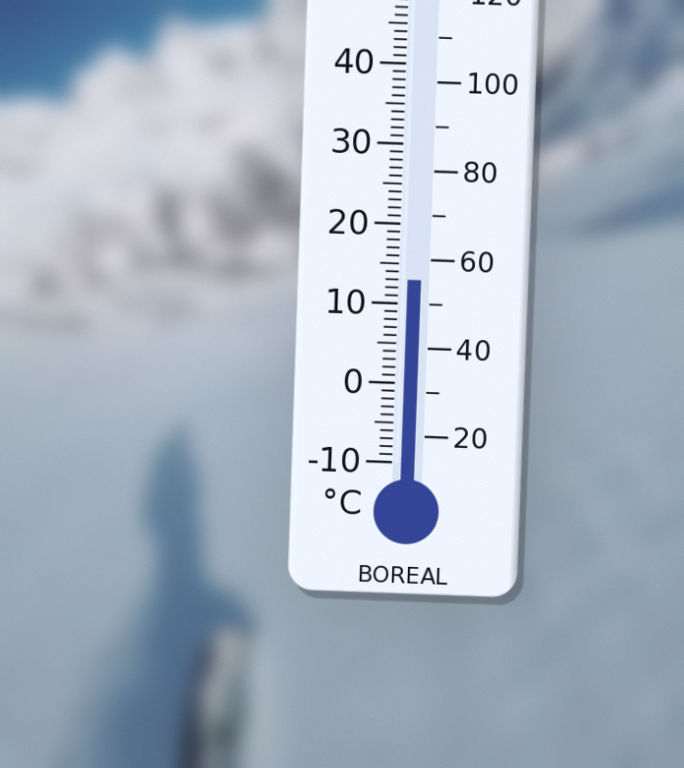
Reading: 13 °C
